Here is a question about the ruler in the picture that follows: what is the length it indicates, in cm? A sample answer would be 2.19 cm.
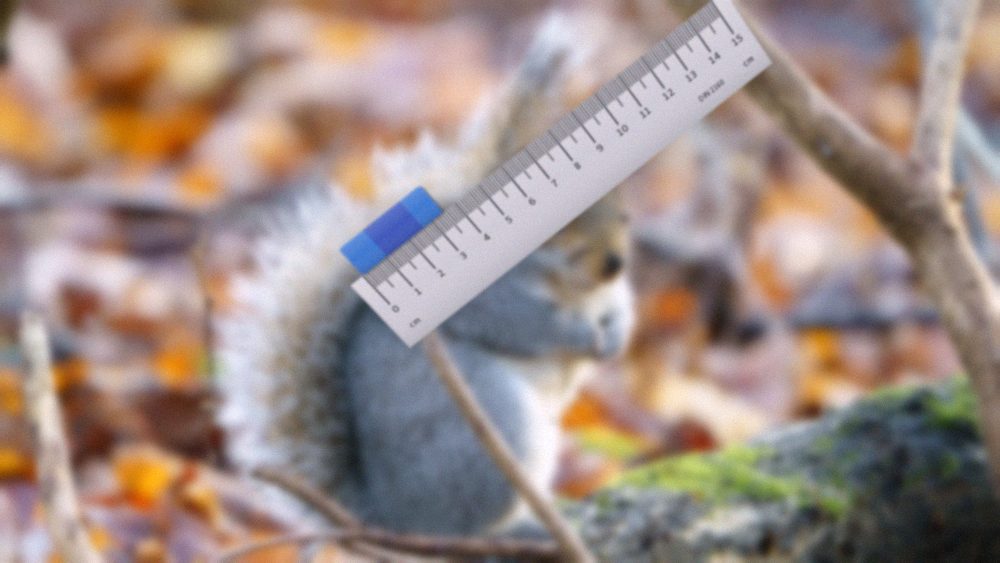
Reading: 3.5 cm
